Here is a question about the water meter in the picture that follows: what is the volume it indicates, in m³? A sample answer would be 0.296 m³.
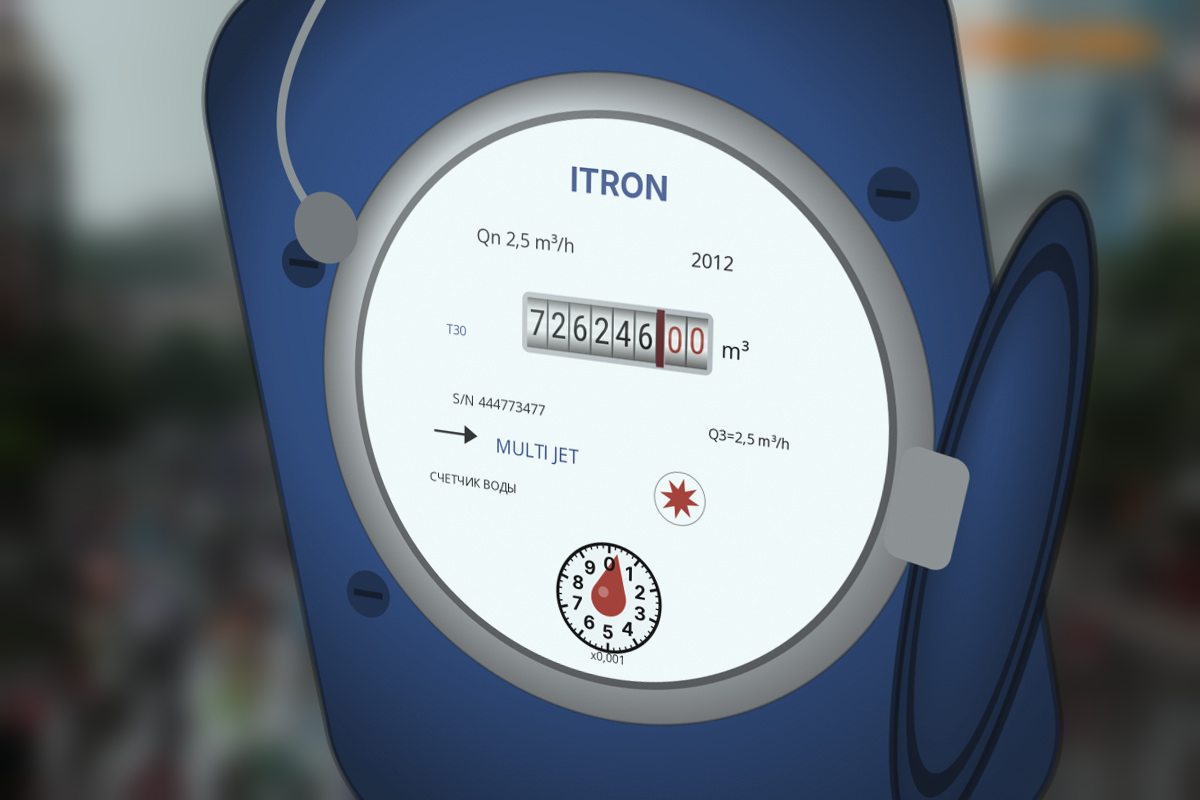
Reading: 726246.000 m³
